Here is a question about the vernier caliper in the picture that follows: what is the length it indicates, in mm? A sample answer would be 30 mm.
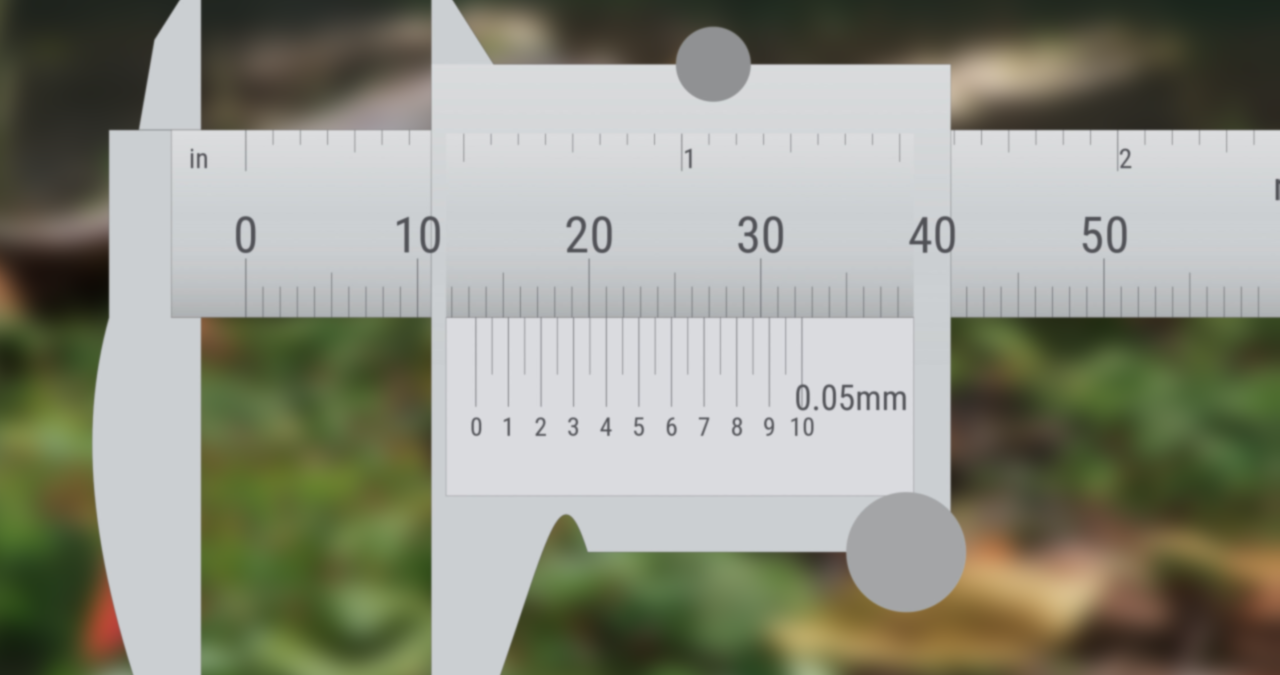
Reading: 13.4 mm
